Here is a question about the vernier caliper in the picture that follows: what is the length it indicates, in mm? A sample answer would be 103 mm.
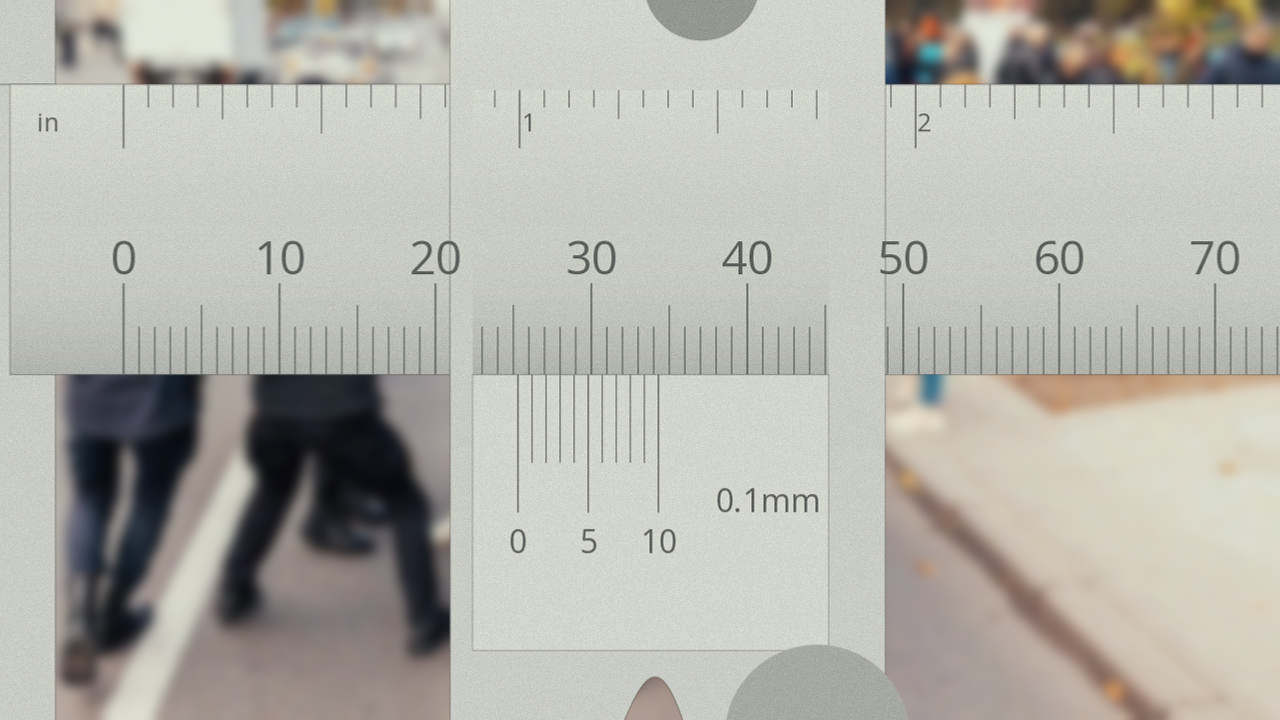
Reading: 25.3 mm
